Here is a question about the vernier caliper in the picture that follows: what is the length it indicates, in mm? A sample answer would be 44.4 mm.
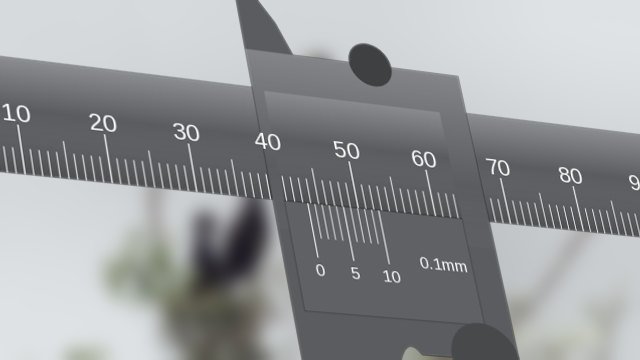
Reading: 43.6 mm
